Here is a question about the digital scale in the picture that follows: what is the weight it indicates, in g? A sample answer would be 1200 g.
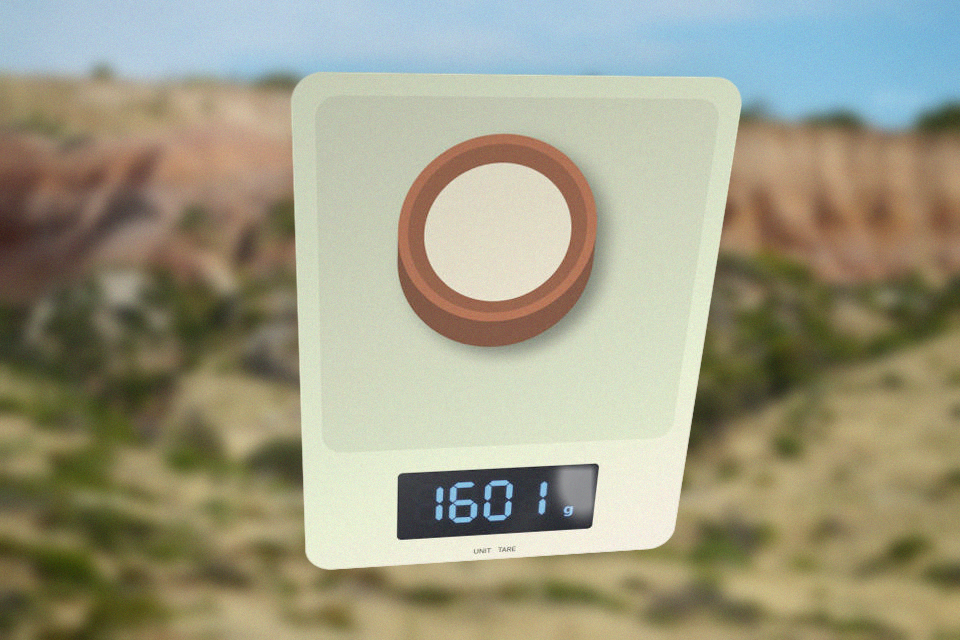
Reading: 1601 g
